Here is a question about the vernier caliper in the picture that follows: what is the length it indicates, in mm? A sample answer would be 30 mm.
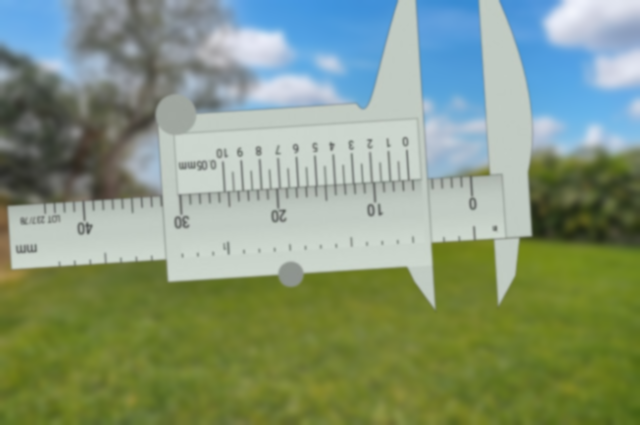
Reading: 6.4 mm
